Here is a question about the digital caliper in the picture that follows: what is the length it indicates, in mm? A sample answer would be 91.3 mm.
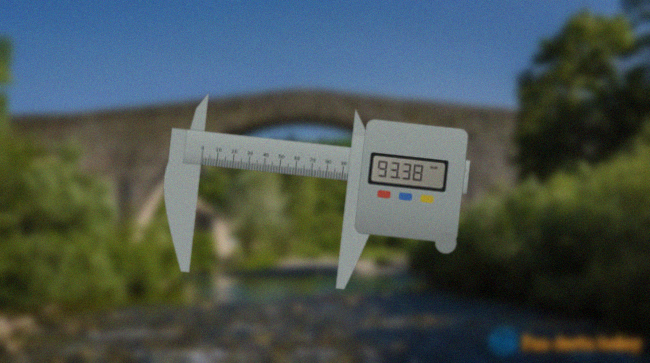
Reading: 93.38 mm
